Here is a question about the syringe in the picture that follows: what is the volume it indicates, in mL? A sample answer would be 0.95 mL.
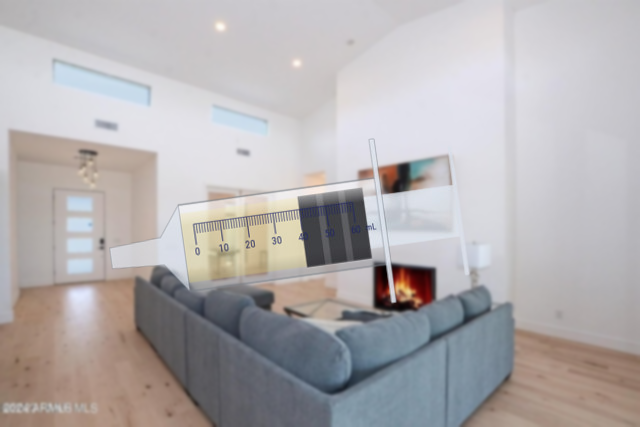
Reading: 40 mL
